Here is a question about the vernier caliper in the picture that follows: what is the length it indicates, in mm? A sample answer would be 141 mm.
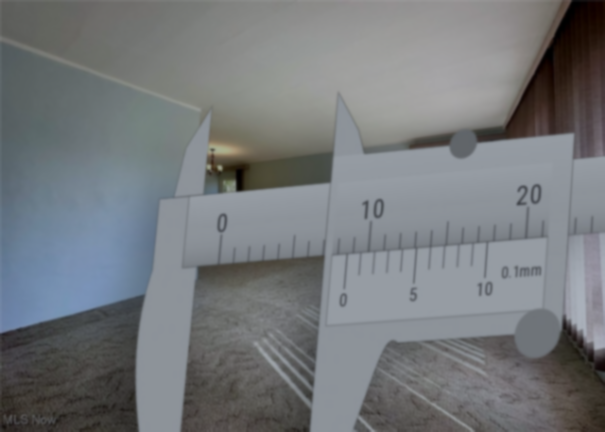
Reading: 8.6 mm
